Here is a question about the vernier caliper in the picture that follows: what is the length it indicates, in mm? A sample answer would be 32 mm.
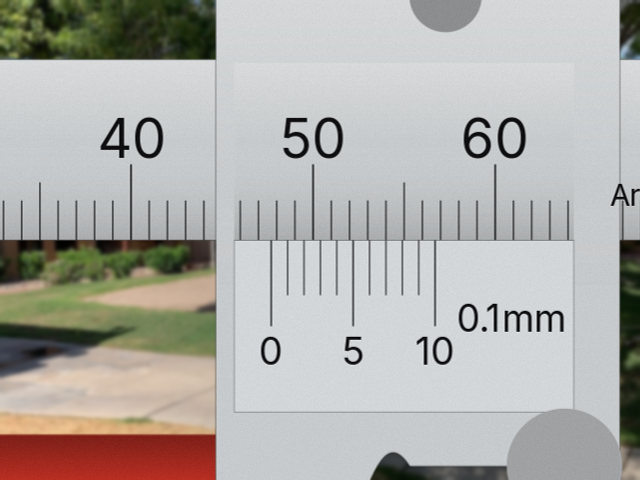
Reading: 47.7 mm
